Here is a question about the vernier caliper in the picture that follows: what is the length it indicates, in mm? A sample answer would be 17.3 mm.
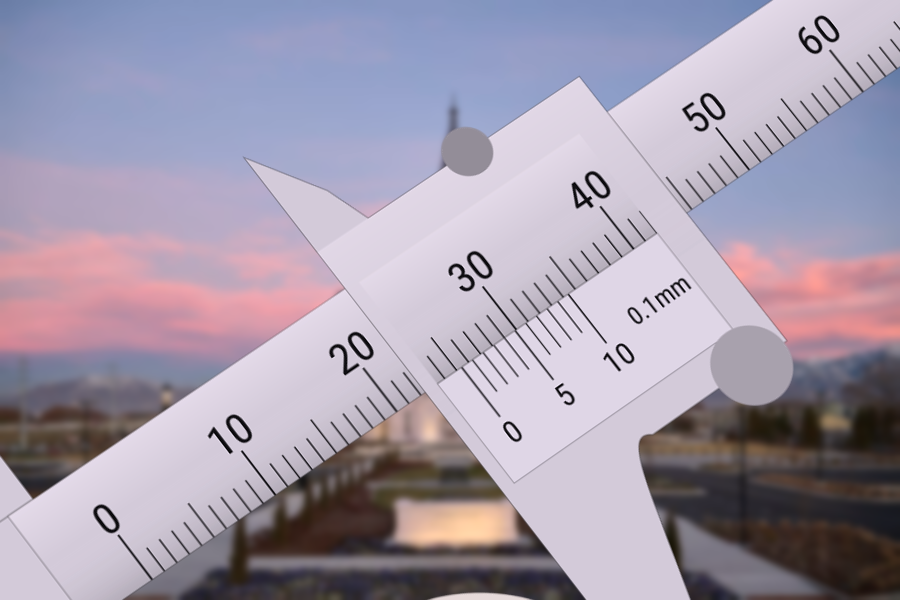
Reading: 25.4 mm
